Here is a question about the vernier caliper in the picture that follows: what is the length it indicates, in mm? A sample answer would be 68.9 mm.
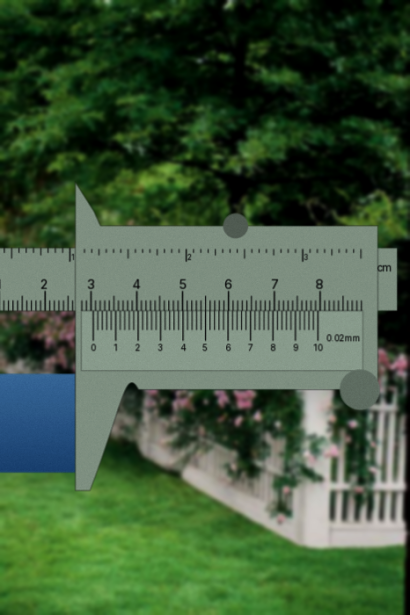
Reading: 30.5 mm
